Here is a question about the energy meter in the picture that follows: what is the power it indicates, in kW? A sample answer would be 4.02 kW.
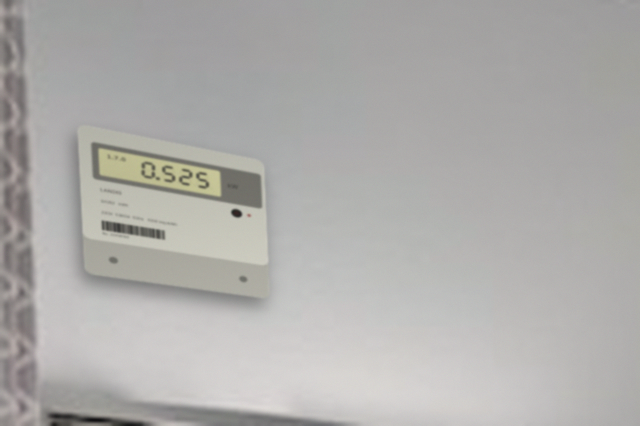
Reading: 0.525 kW
